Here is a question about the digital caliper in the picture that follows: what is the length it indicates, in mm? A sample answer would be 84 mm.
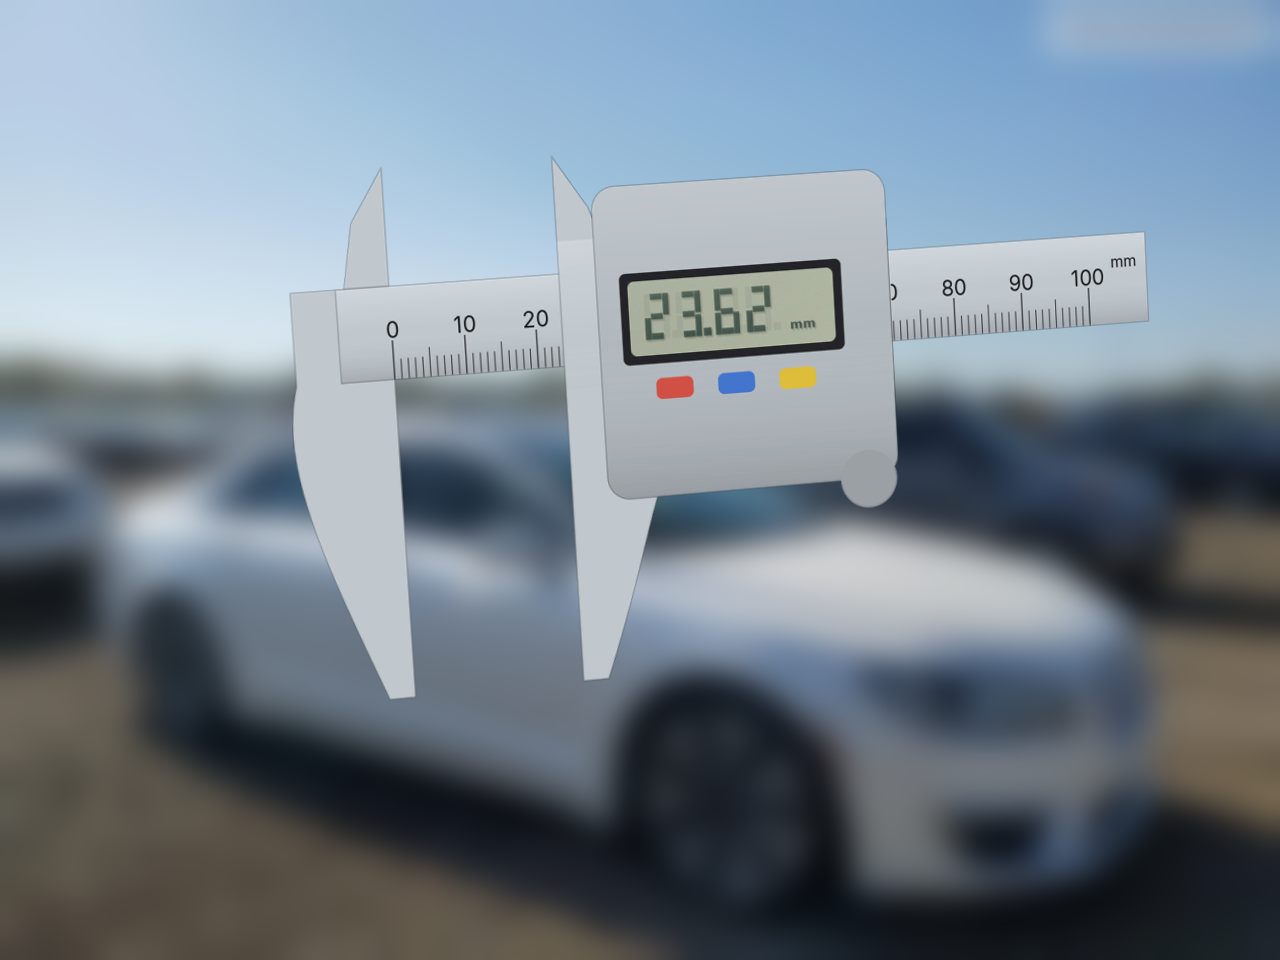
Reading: 23.62 mm
